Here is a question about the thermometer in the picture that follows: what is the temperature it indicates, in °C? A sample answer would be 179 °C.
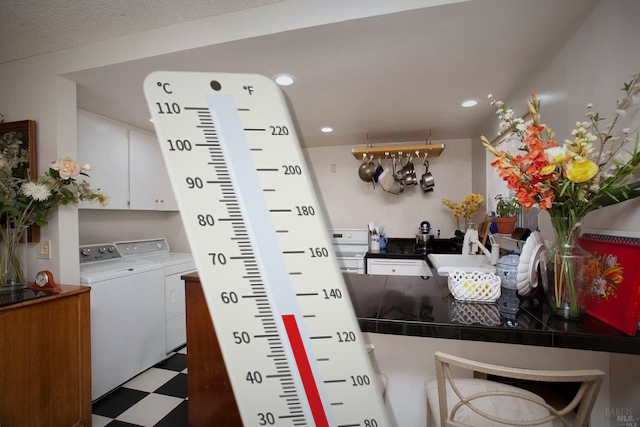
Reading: 55 °C
